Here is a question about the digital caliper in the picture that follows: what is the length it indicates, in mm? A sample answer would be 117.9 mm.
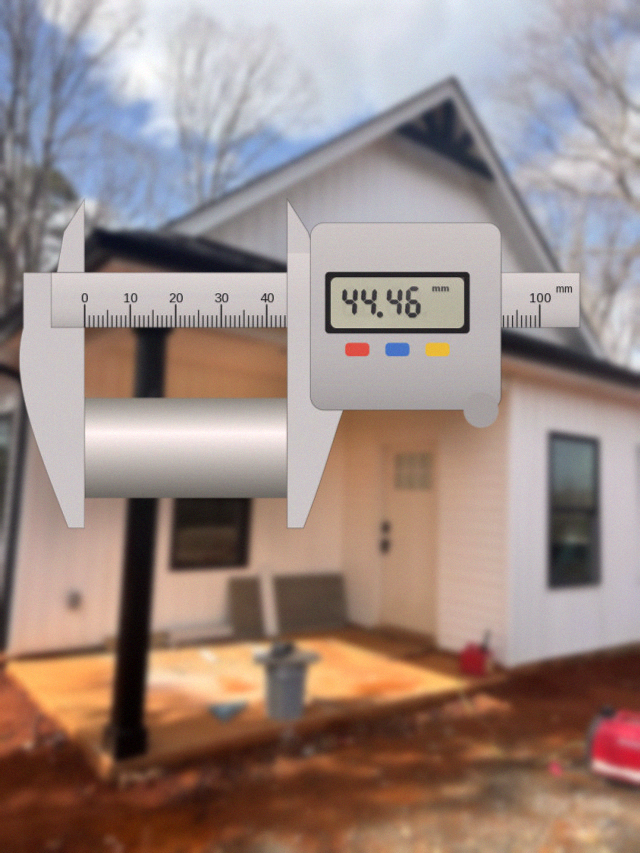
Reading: 44.46 mm
